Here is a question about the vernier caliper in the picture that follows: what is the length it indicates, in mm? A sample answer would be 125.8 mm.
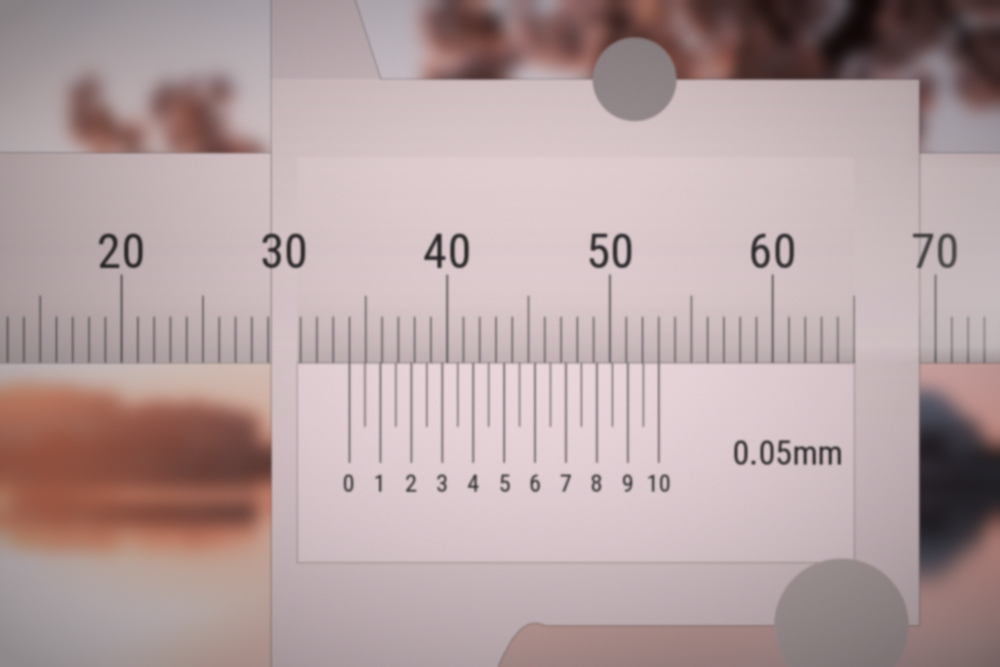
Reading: 34.0 mm
